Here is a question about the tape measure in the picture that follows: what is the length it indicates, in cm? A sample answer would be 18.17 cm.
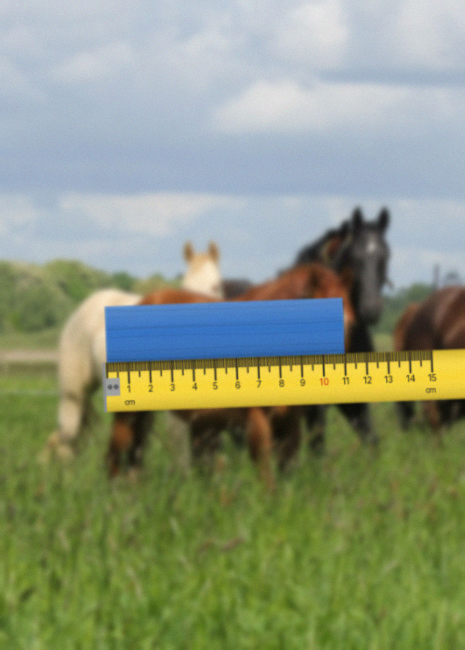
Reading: 11 cm
